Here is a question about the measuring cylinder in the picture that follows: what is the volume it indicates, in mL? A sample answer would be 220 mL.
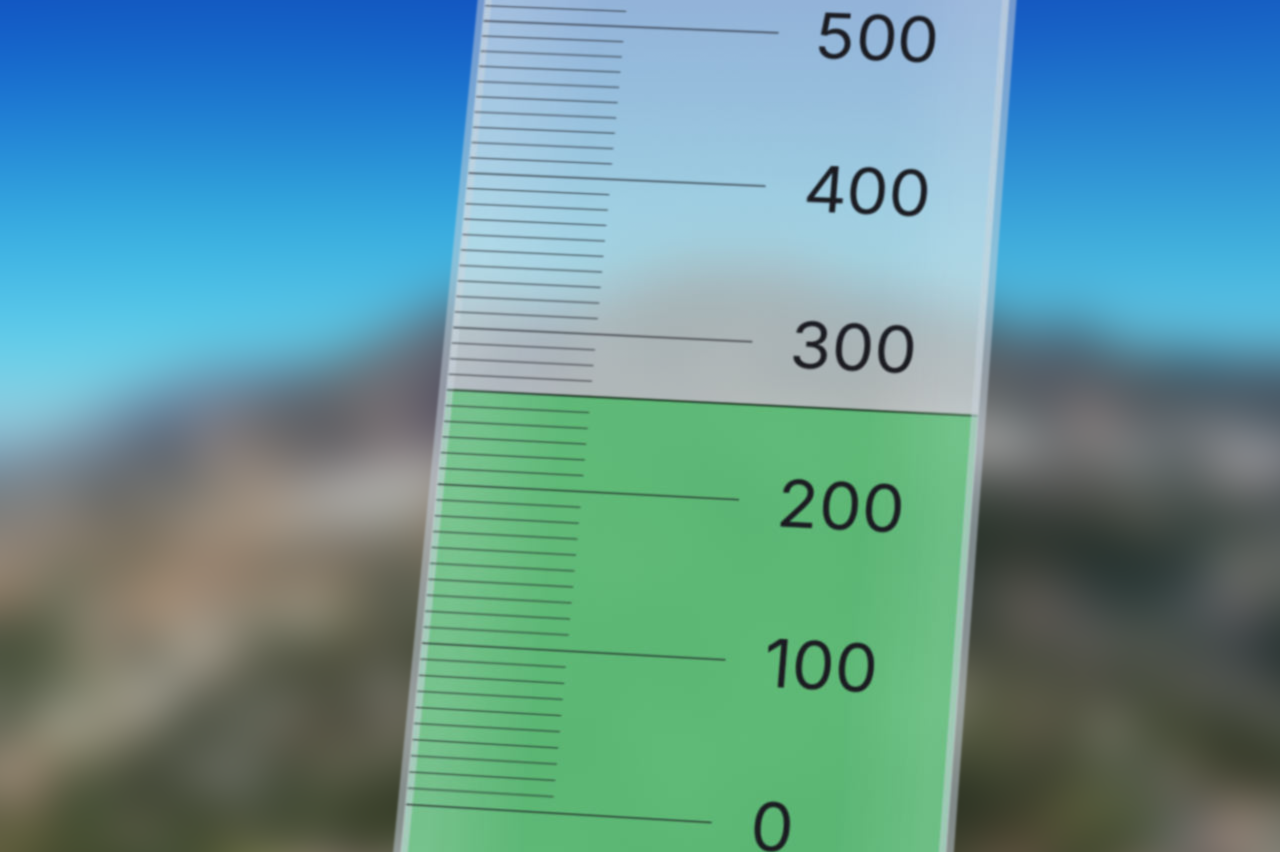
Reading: 260 mL
